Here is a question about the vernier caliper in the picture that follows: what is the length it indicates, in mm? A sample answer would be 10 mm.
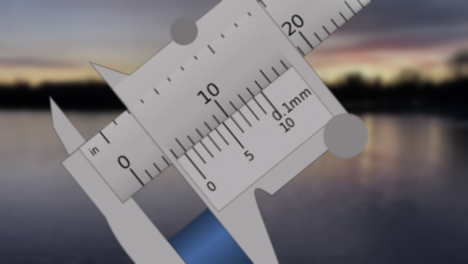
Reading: 4.8 mm
